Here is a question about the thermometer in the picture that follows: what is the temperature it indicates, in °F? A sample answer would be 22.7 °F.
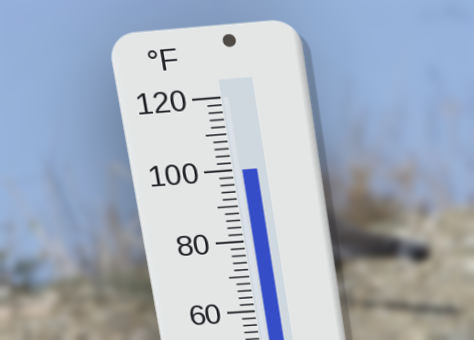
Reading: 100 °F
